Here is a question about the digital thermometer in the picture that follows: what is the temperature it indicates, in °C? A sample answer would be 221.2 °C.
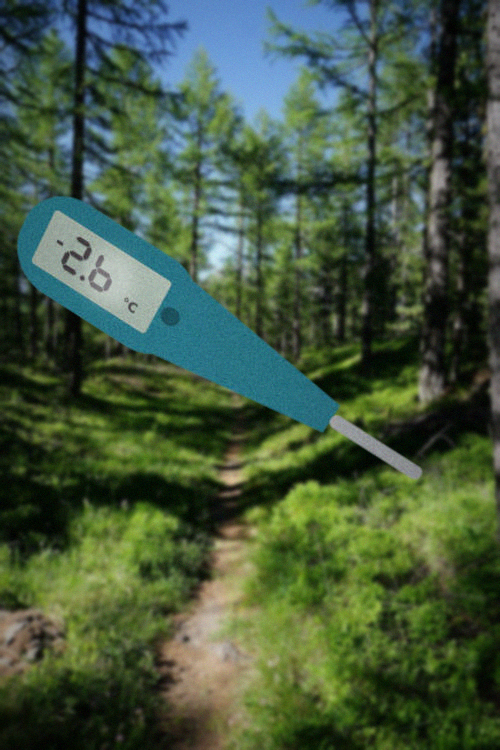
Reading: -2.6 °C
